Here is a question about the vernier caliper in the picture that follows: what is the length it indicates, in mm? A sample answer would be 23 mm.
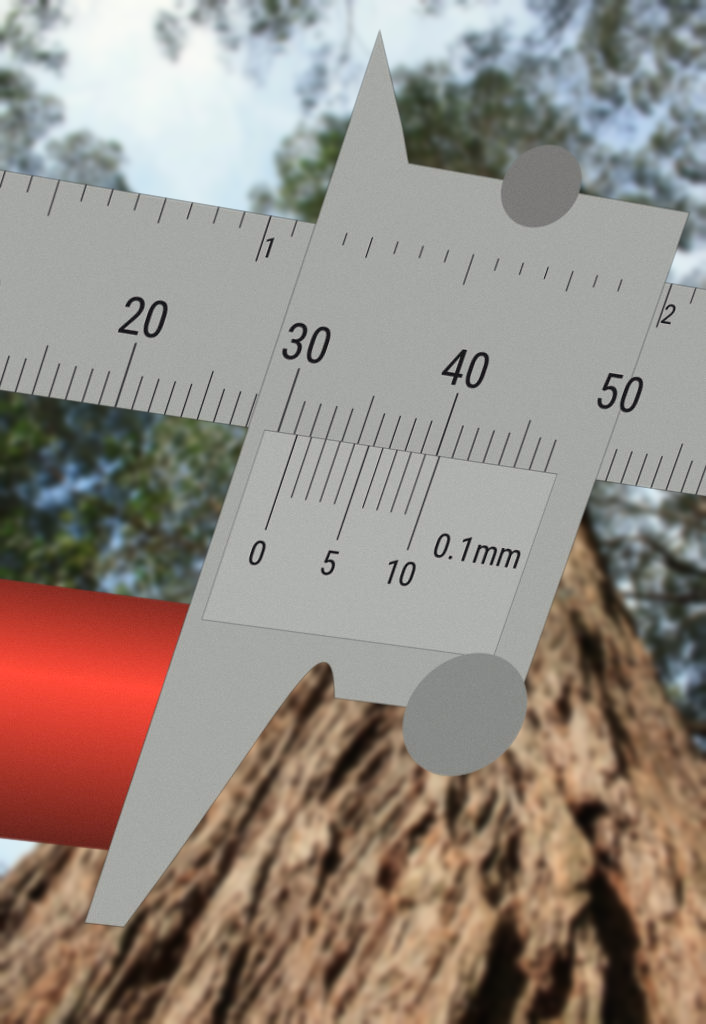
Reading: 31.2 mm
